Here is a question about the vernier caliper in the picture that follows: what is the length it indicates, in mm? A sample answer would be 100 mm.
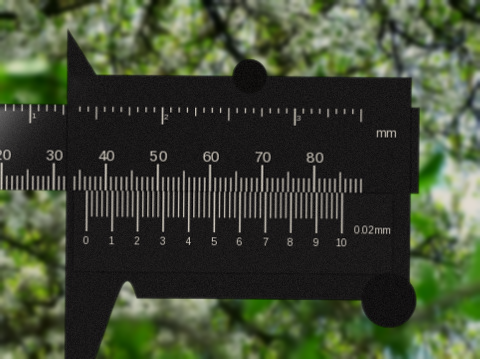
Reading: 36.4 mm
